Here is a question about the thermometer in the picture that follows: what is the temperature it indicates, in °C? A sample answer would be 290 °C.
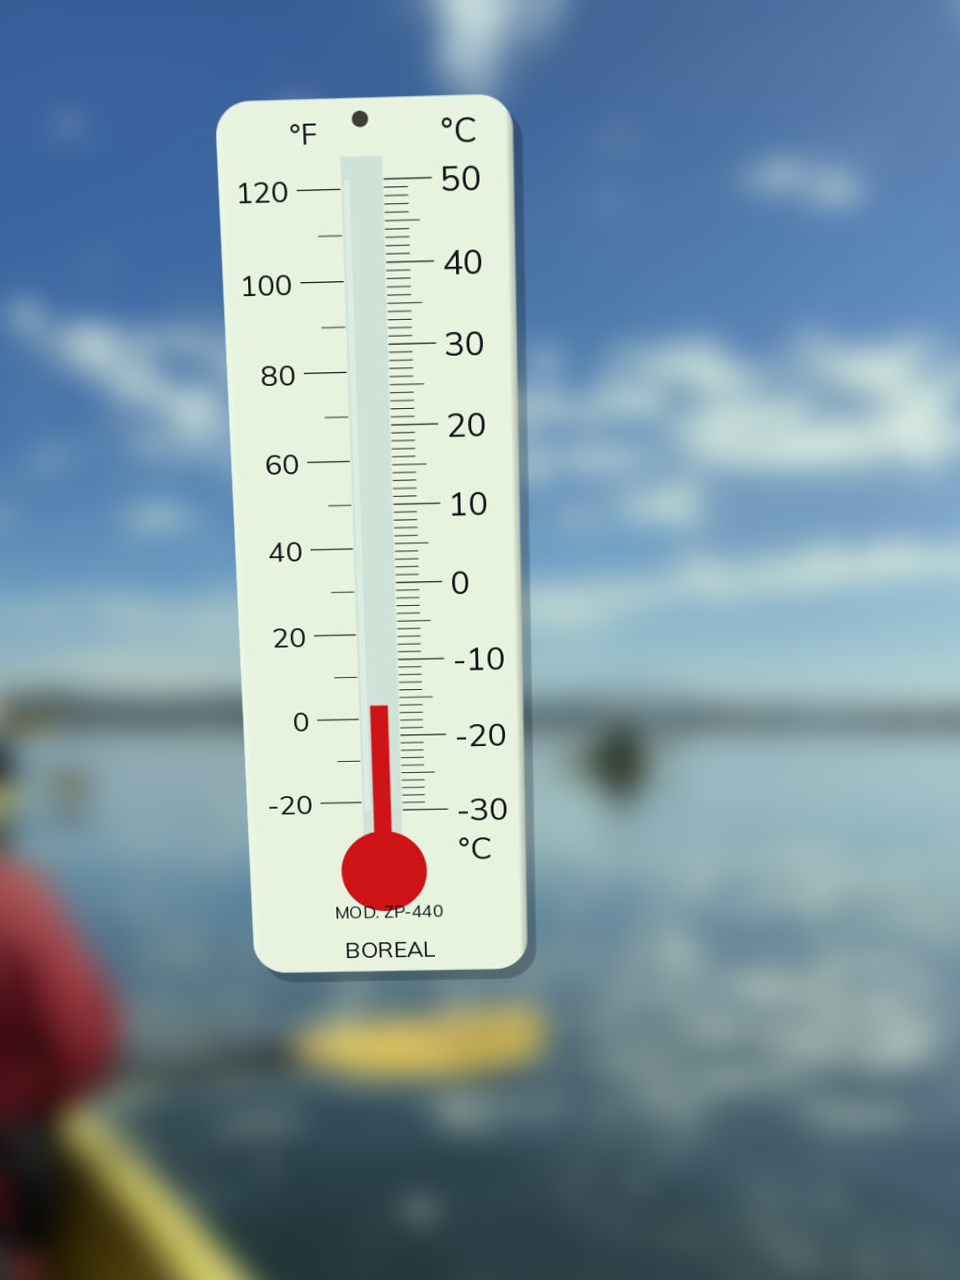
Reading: -16 °C
